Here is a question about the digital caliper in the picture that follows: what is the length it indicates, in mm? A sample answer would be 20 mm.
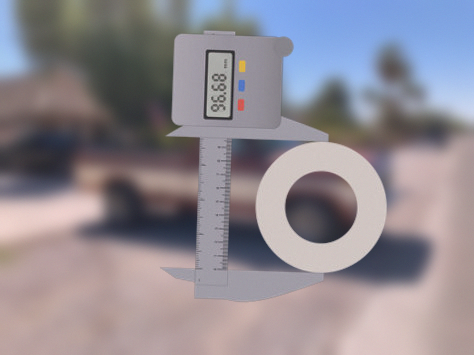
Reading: 96.68 mm
